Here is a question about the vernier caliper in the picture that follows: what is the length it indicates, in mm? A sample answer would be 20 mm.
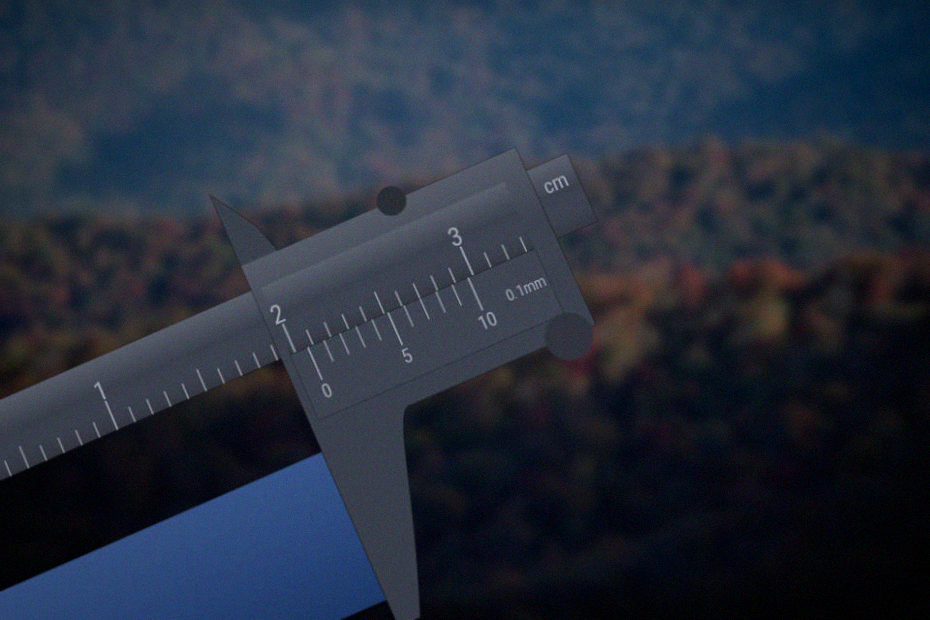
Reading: 20.7 mm
